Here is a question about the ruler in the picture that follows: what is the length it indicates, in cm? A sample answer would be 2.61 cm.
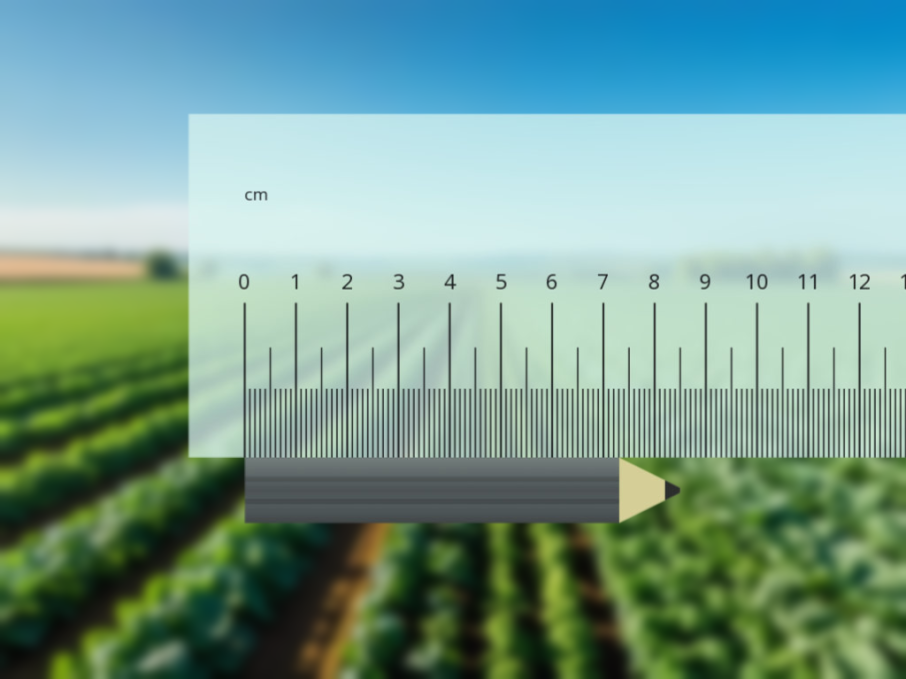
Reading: 8.5 cm
